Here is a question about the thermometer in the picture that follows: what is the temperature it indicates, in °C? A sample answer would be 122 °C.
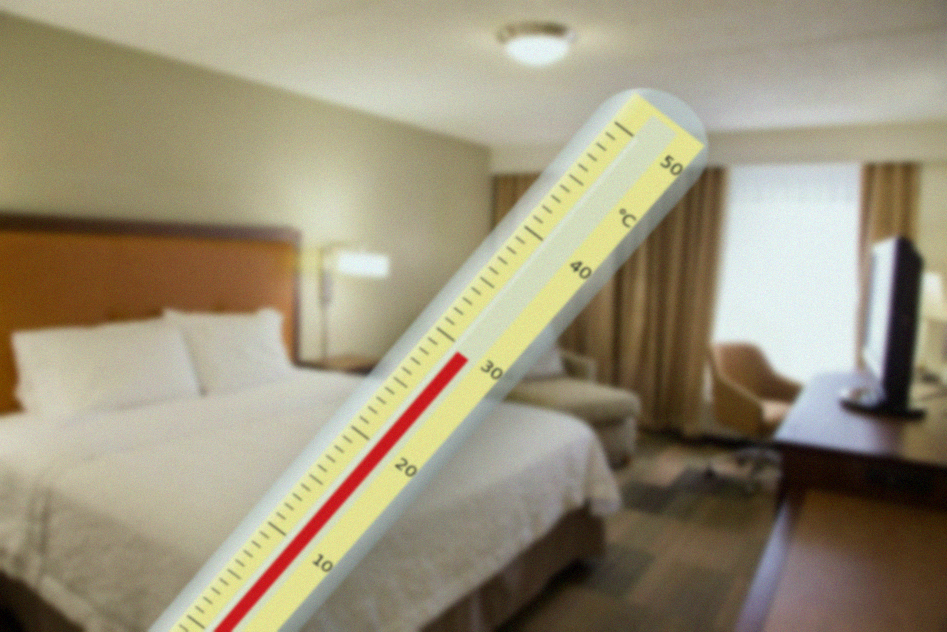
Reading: 29.5 °C
